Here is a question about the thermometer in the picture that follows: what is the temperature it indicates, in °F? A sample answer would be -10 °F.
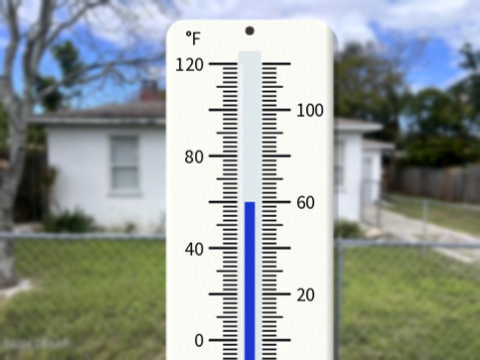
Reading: 60 °F
